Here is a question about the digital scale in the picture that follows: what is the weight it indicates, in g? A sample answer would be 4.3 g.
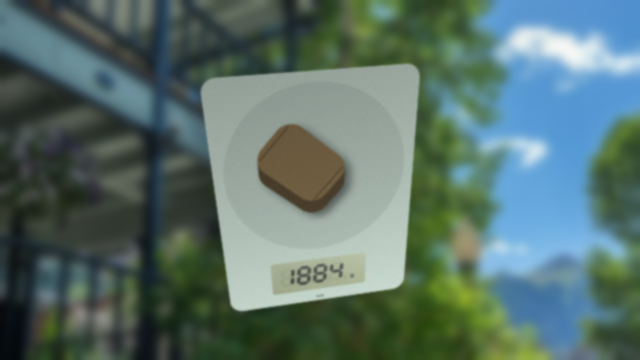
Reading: 1884 g
